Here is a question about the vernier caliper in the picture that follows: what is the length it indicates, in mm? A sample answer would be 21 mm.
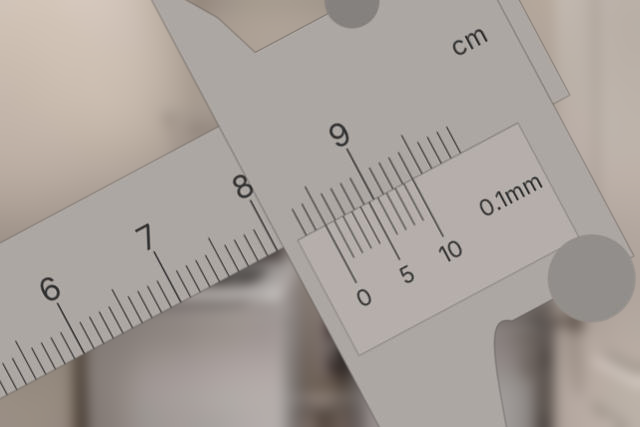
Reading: 85.0 mm
